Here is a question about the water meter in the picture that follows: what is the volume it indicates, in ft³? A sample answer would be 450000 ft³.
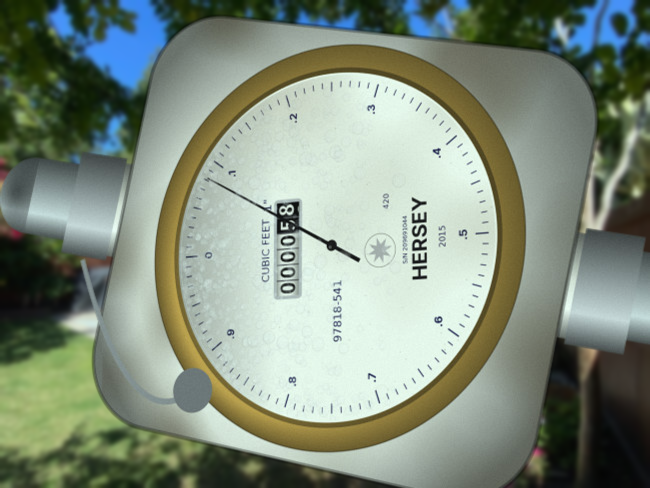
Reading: 58.08 ft³
